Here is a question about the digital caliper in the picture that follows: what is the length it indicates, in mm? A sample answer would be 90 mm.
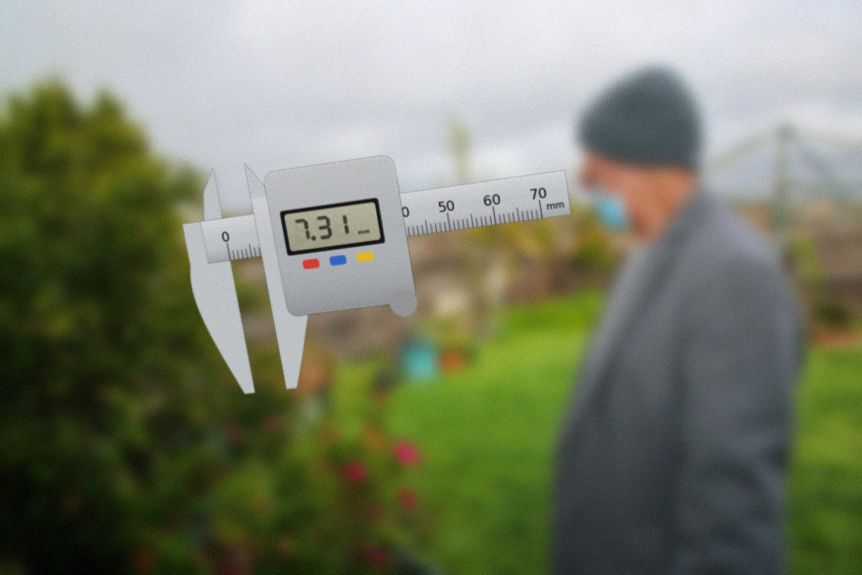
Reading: 7.31 mm
